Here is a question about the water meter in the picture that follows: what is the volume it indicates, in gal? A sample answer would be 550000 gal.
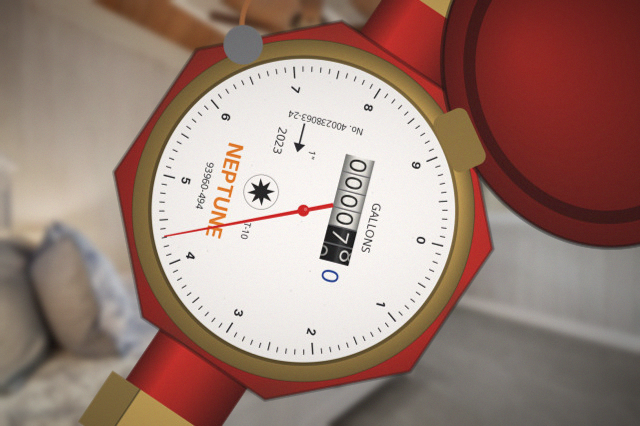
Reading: 784.3 gal
